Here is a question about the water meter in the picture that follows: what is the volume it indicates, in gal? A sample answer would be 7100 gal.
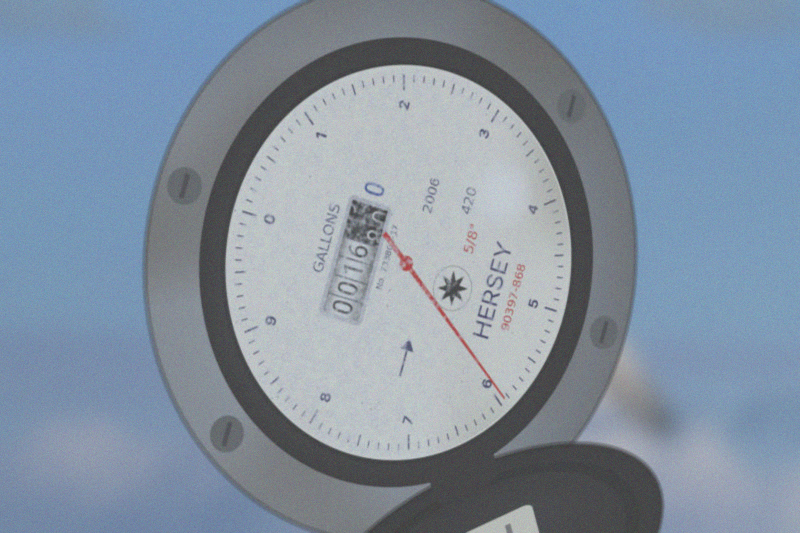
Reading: 16795.9 gal
